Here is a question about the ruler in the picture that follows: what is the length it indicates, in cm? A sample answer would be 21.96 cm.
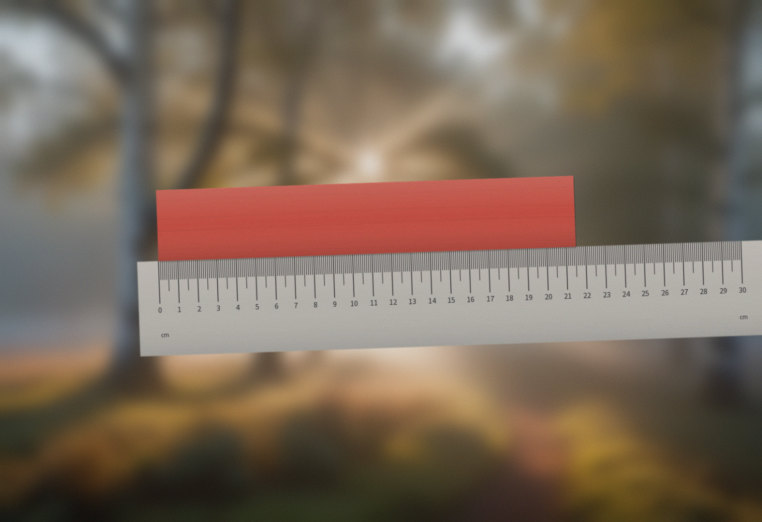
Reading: 21.5 cm
